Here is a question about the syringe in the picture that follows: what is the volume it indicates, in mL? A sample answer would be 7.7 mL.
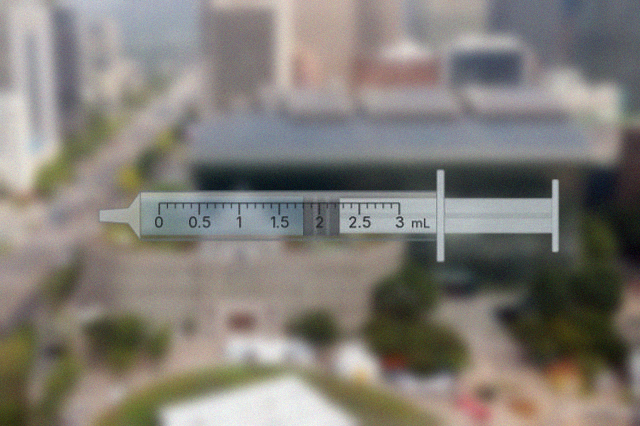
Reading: 1.8 mL
